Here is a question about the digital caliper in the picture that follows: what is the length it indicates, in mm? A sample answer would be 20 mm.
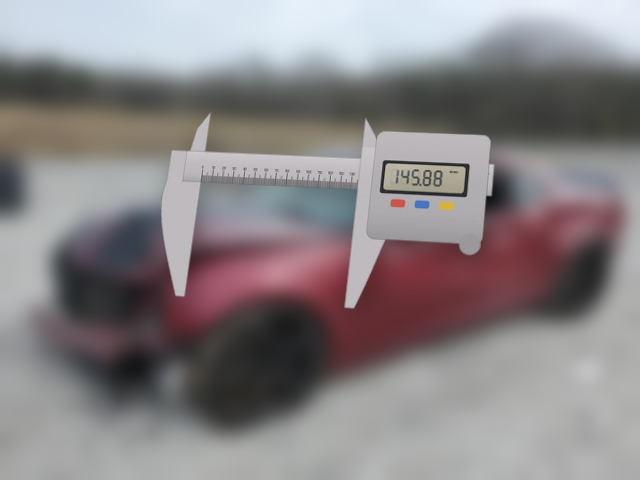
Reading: 145.88 mm
